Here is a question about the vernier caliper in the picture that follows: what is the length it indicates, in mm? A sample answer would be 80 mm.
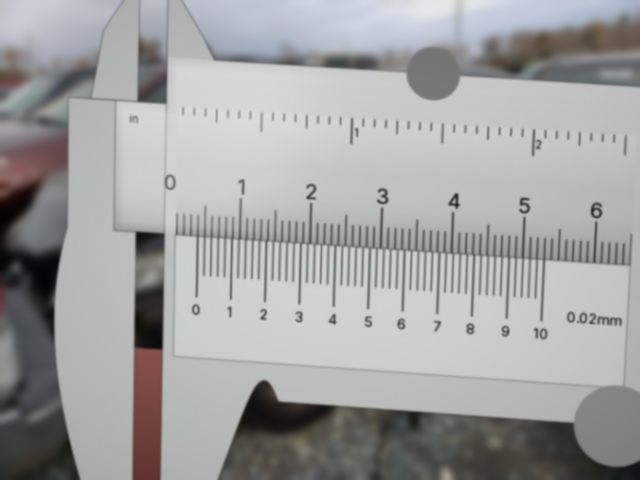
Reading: 4.0 mm
